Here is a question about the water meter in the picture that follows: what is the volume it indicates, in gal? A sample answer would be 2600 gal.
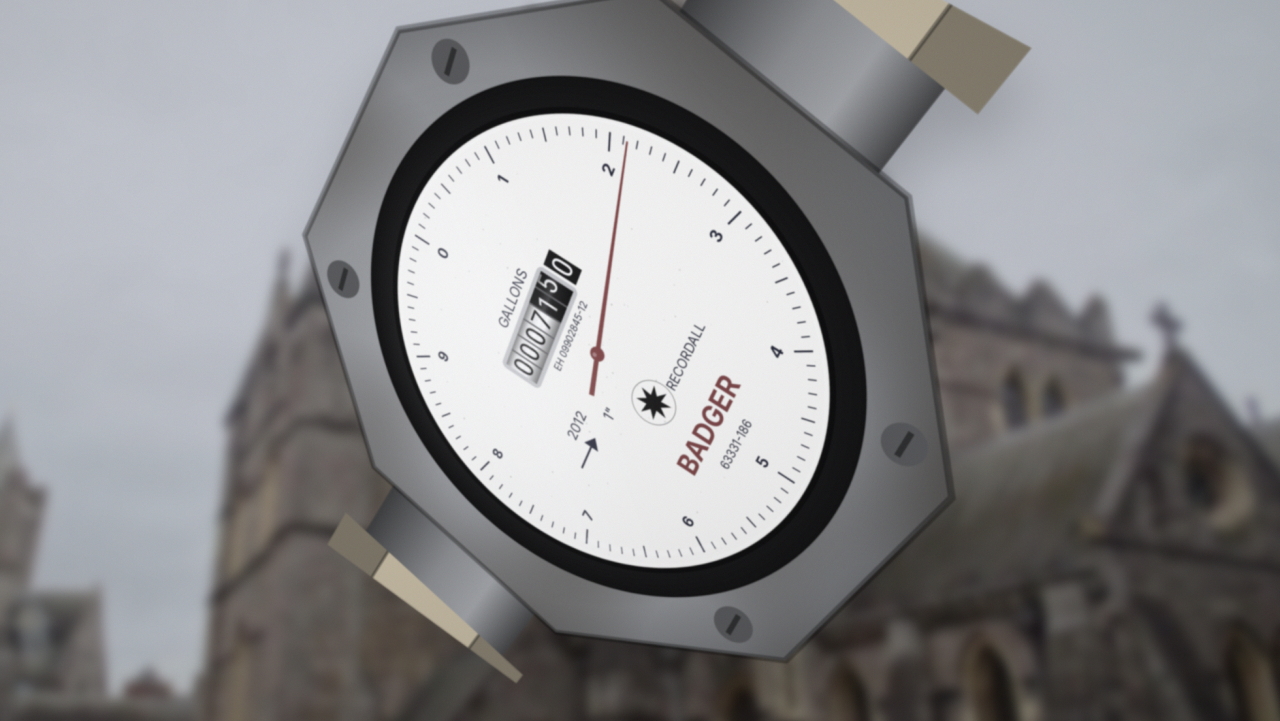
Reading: 7152.1 gal
